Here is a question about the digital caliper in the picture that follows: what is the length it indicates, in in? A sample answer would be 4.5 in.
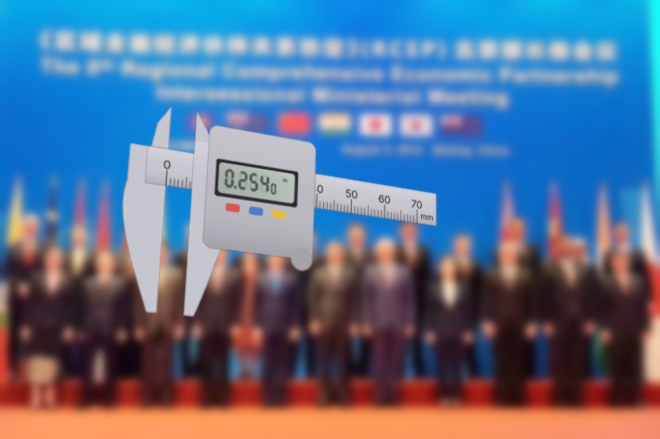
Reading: 0.2540 in
